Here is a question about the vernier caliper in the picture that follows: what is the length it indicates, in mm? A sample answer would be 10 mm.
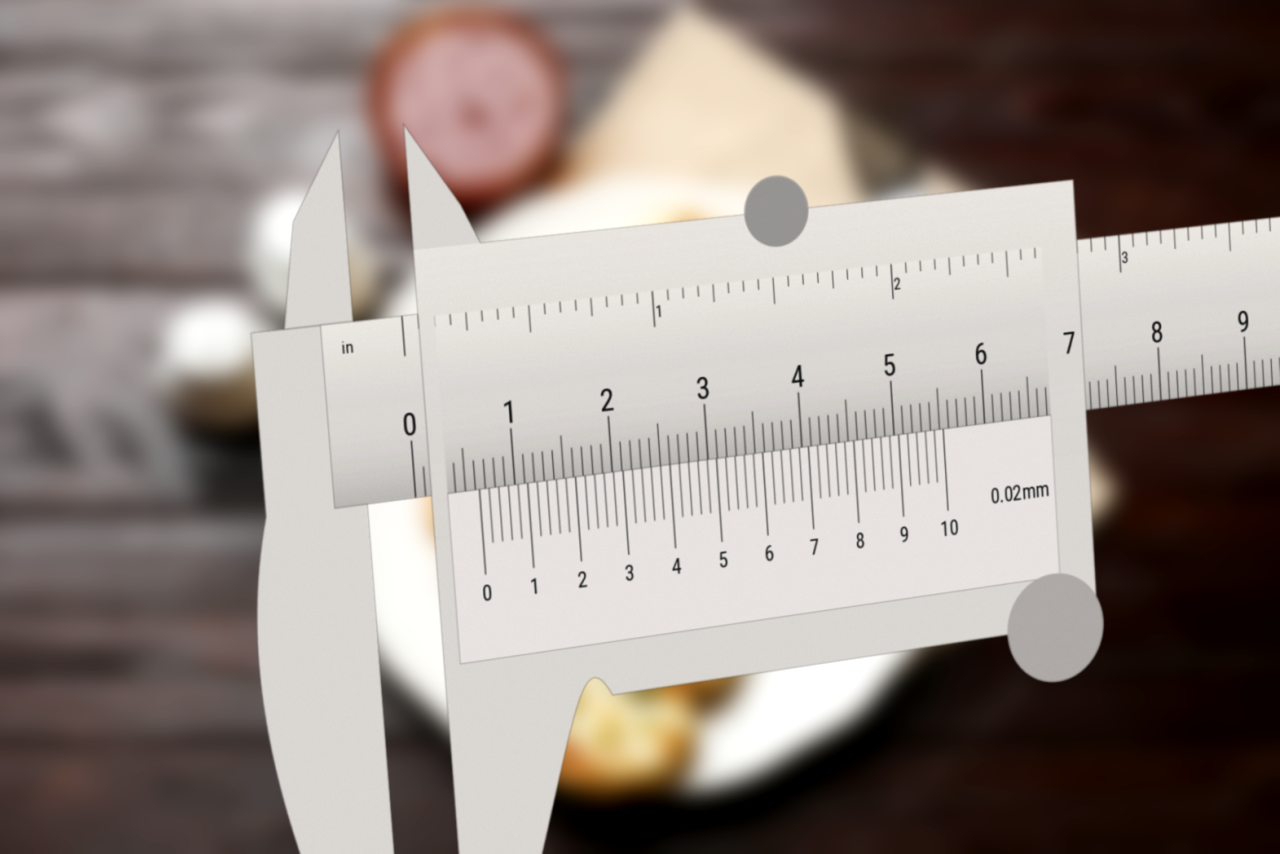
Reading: 6.4 mm
